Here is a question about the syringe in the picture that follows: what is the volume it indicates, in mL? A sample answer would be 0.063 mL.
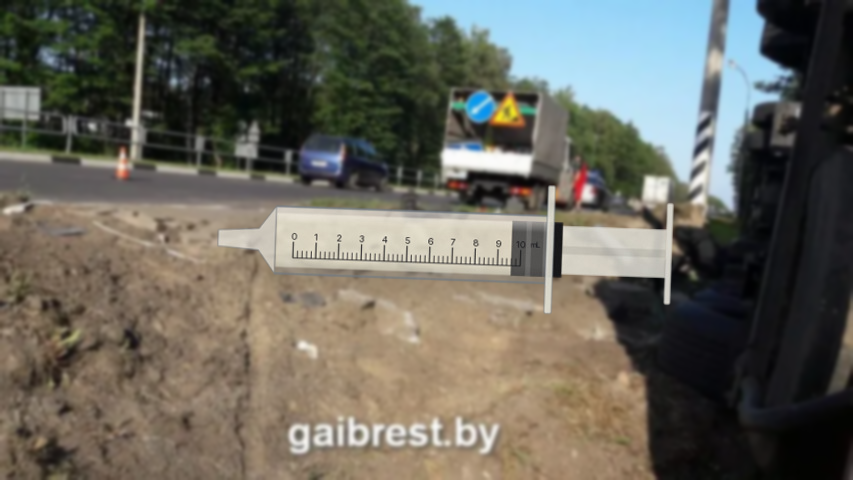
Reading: 9.6 mL
